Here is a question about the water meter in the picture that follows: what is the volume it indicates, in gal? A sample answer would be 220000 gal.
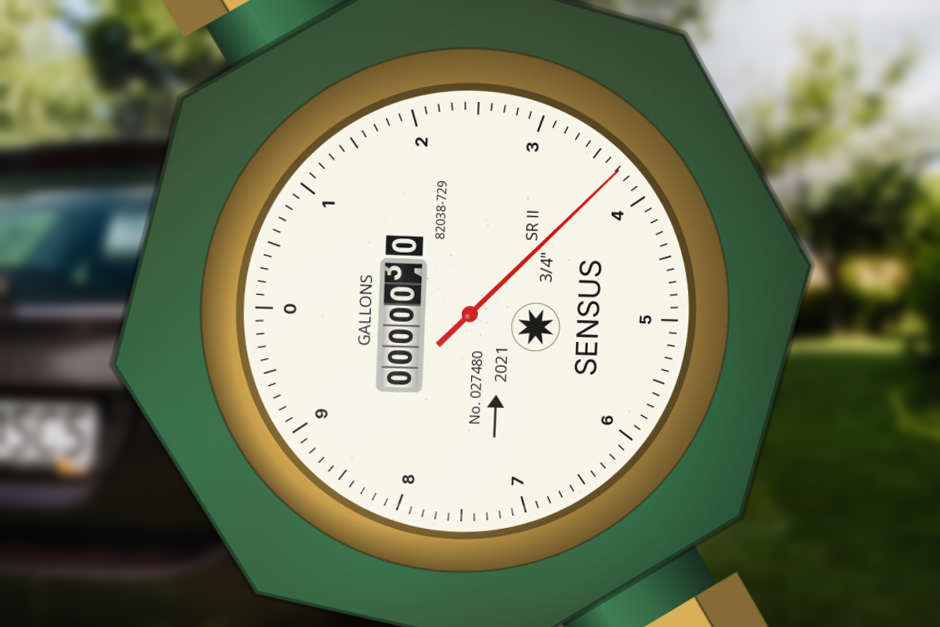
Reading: 33.7 gal
